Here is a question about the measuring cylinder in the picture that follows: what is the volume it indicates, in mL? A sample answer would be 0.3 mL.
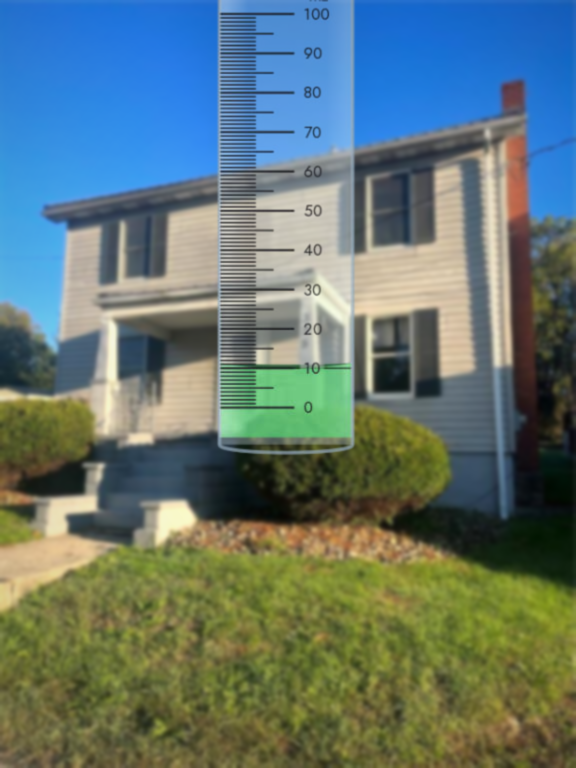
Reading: 10 mL
